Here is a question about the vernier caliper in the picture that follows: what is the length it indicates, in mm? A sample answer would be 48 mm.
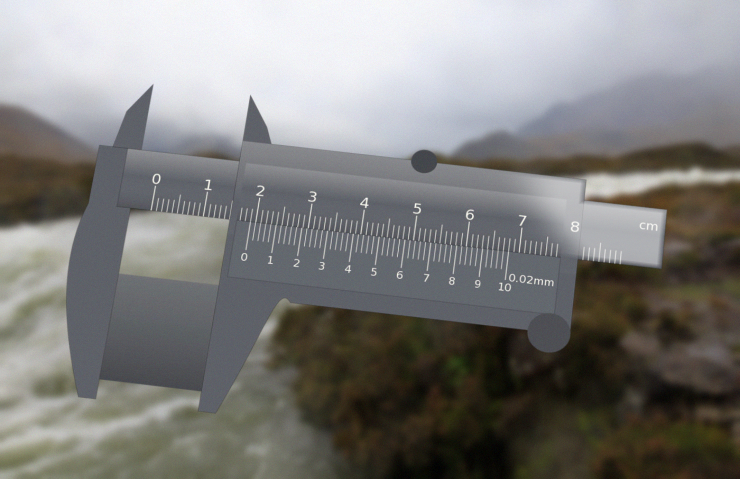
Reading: 19.0 mm
